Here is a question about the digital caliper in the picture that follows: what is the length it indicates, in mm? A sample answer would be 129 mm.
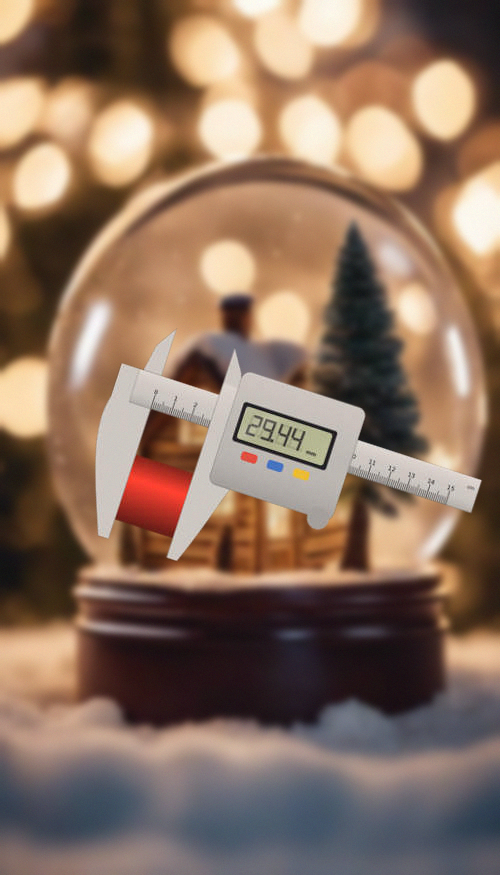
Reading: 29.44 mm
